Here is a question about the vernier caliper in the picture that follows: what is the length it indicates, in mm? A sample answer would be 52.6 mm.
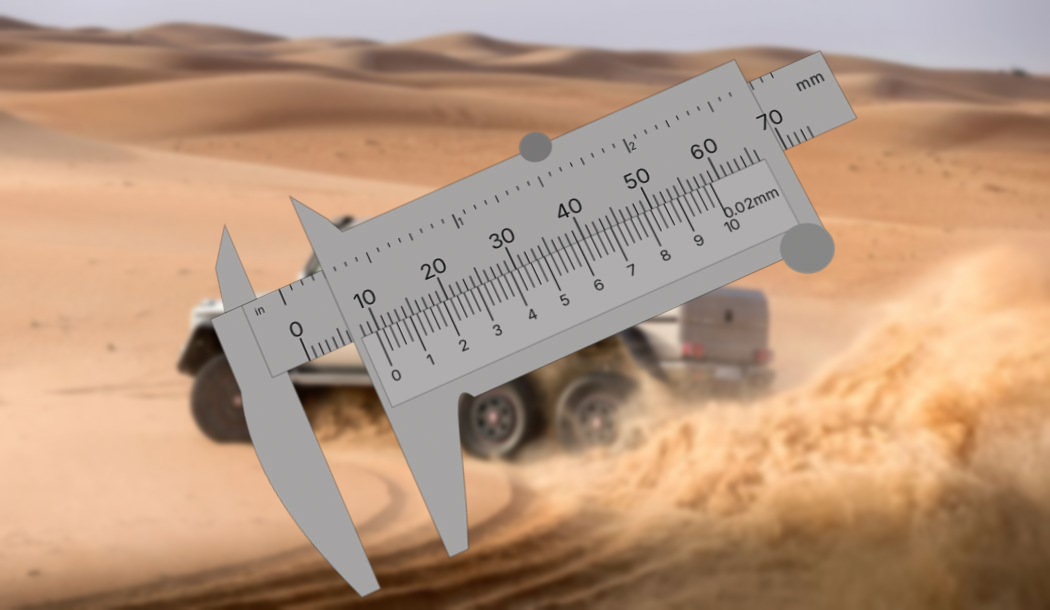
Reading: 9.6 mm
